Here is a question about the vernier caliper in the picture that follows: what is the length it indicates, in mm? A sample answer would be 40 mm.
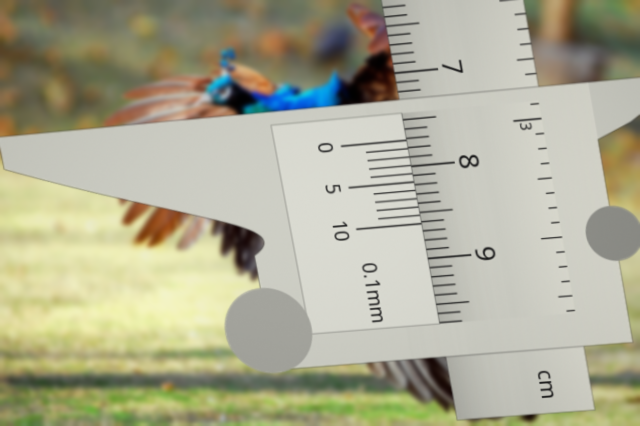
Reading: 77.2 mm
